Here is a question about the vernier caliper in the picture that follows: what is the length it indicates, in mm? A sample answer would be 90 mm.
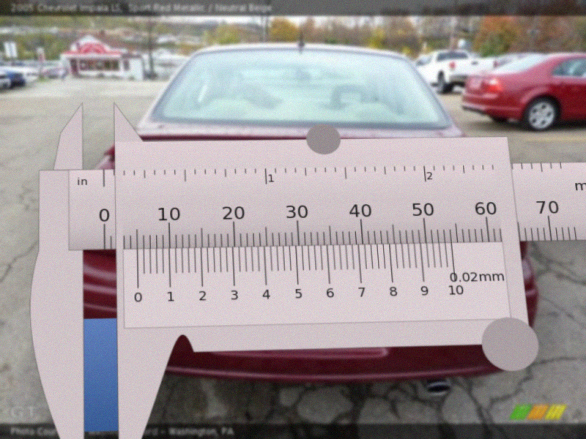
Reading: 5.0 mm
